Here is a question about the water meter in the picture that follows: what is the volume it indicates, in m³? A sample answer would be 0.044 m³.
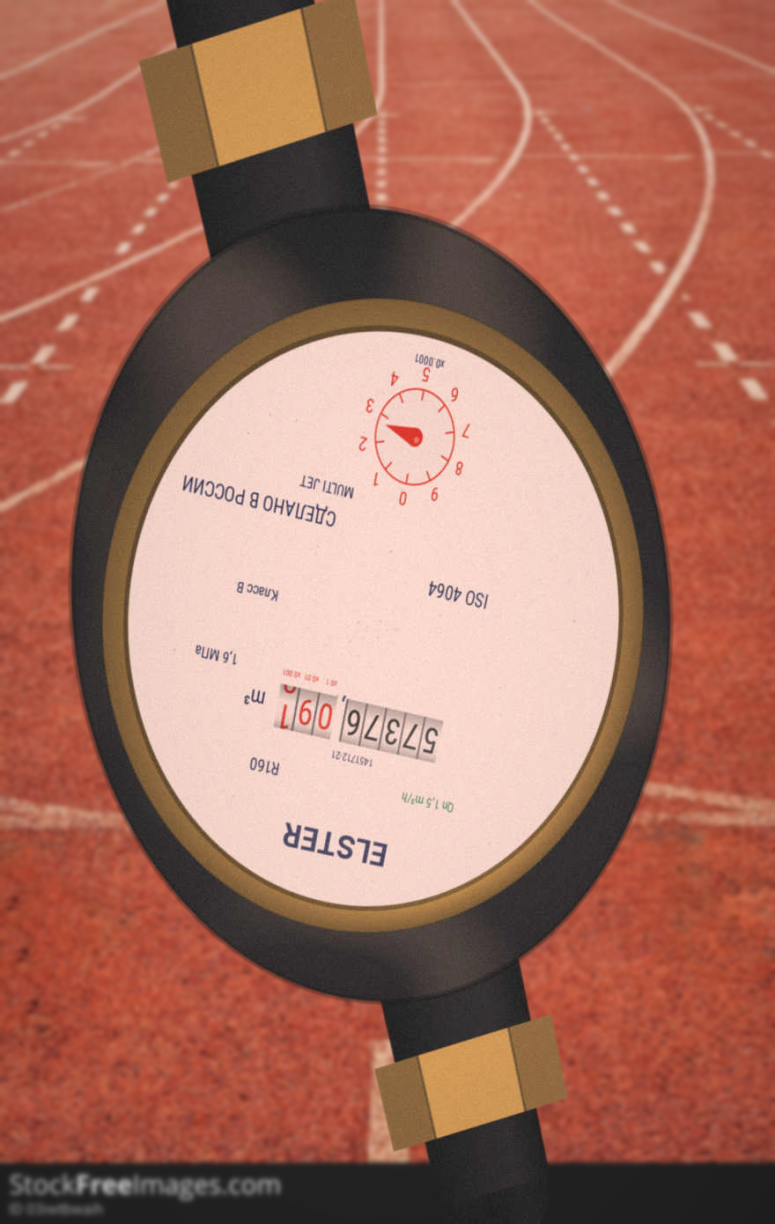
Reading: 57376.0912 m³
